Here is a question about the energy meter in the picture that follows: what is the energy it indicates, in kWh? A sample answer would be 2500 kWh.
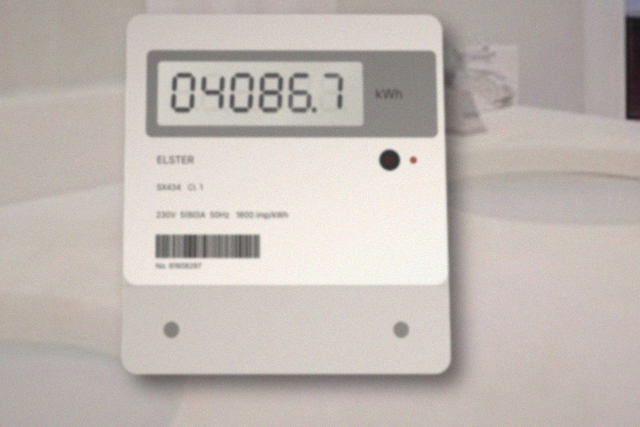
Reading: 4086.7 kWh
